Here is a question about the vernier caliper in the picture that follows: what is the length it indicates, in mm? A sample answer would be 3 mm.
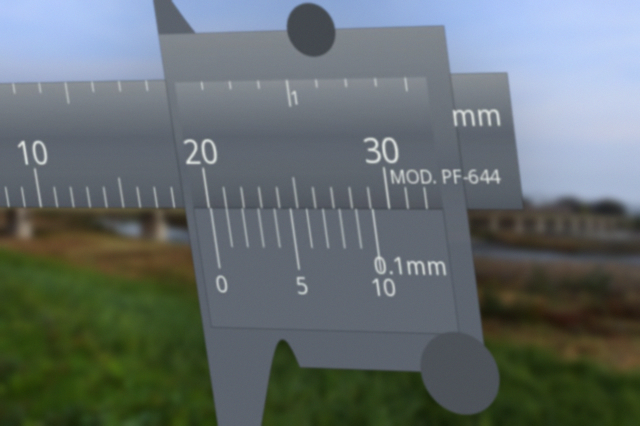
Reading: 20.1 mm
